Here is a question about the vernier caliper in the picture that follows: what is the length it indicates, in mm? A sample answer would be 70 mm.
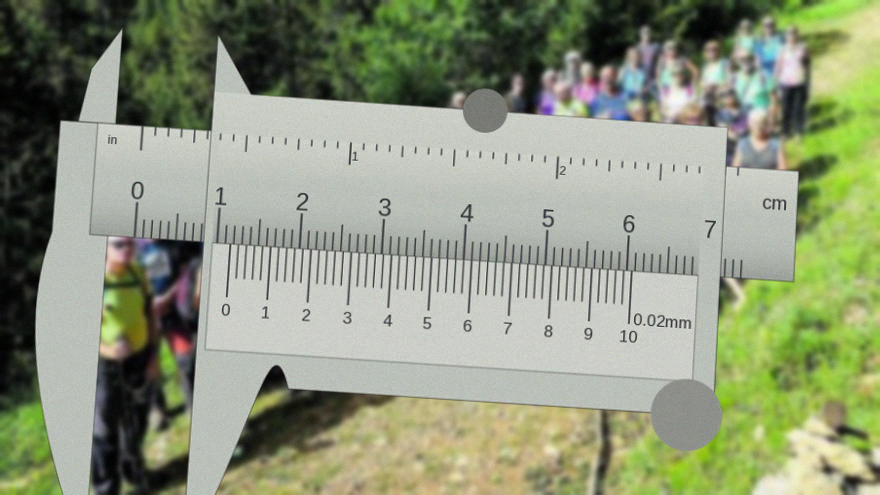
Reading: 11.6 mm
